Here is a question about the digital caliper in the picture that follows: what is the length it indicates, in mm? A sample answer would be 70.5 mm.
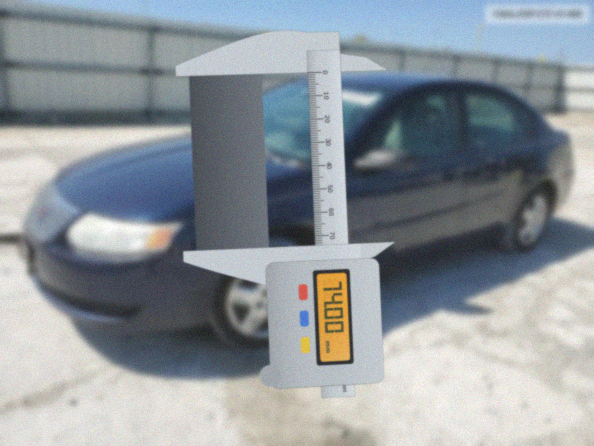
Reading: 74.00 mm
